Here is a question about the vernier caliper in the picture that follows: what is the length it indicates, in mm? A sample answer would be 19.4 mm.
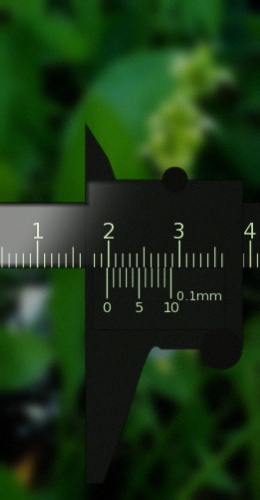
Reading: 19.8 mm
